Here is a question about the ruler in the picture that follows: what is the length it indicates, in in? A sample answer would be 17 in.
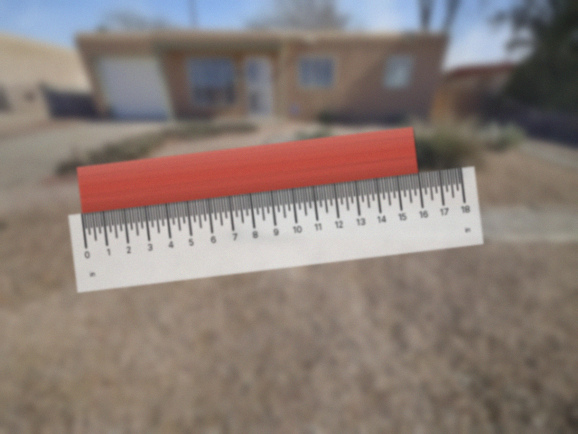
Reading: 16 in
